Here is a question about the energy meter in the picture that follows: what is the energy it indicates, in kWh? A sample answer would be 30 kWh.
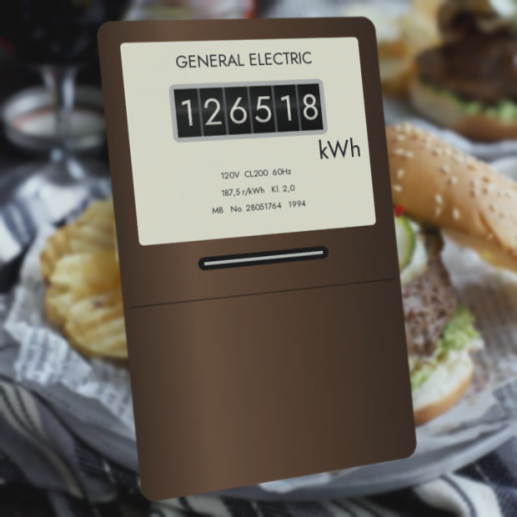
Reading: 126518 kWh
